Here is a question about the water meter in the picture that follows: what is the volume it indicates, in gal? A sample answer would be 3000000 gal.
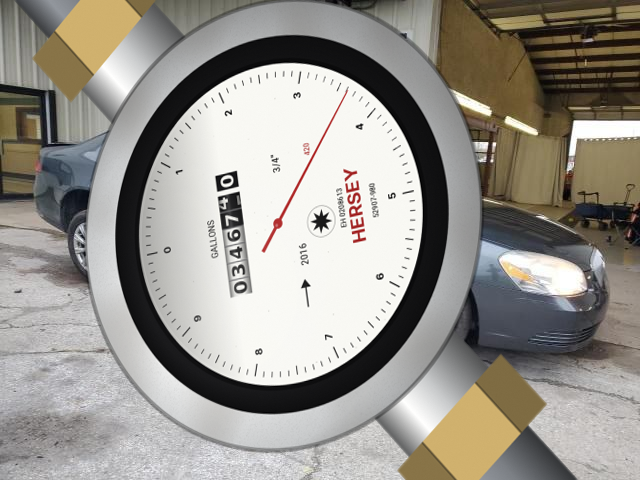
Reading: 346743.6 gal
